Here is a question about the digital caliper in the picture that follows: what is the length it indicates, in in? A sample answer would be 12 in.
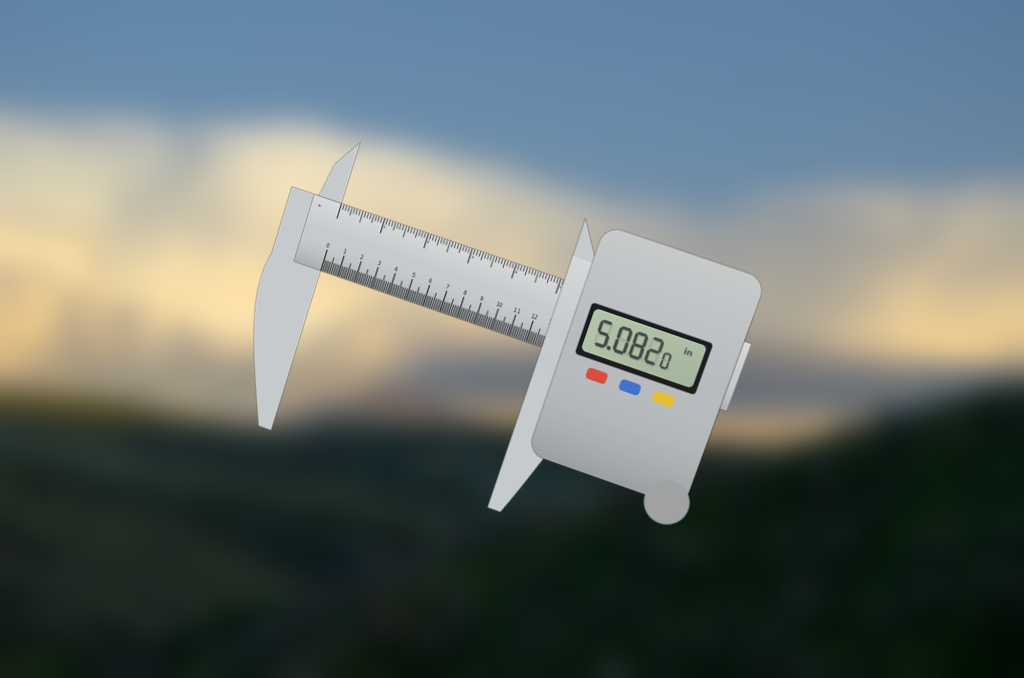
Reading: 5.0820 in
